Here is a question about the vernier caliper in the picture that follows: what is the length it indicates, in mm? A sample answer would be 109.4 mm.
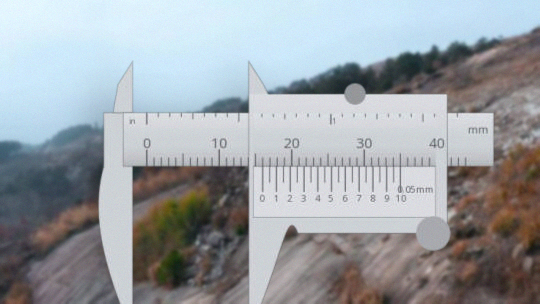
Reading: 16.0 mm
